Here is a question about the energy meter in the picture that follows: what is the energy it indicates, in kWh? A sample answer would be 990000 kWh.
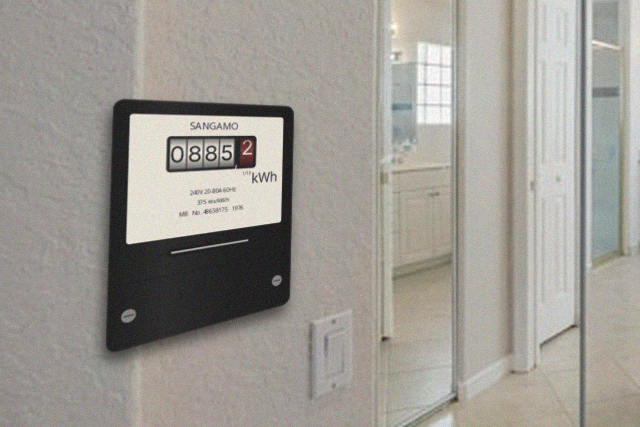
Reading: 885.2 kWh
